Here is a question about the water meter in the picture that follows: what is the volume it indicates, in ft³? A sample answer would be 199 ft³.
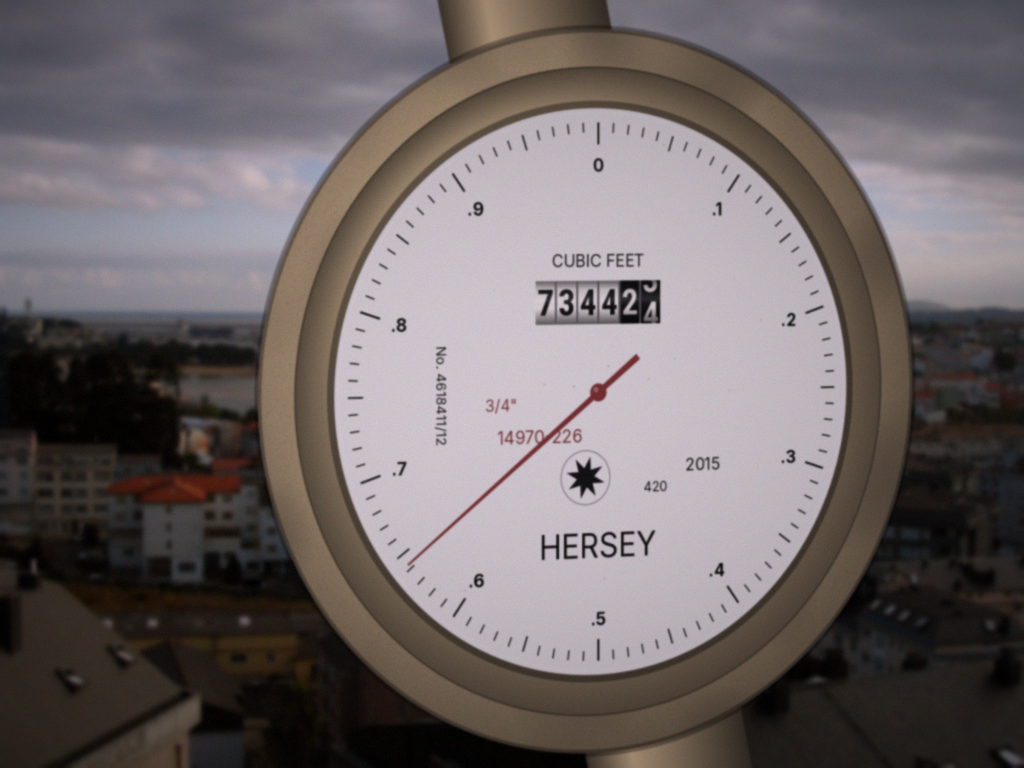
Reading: 734423.64 ft³
